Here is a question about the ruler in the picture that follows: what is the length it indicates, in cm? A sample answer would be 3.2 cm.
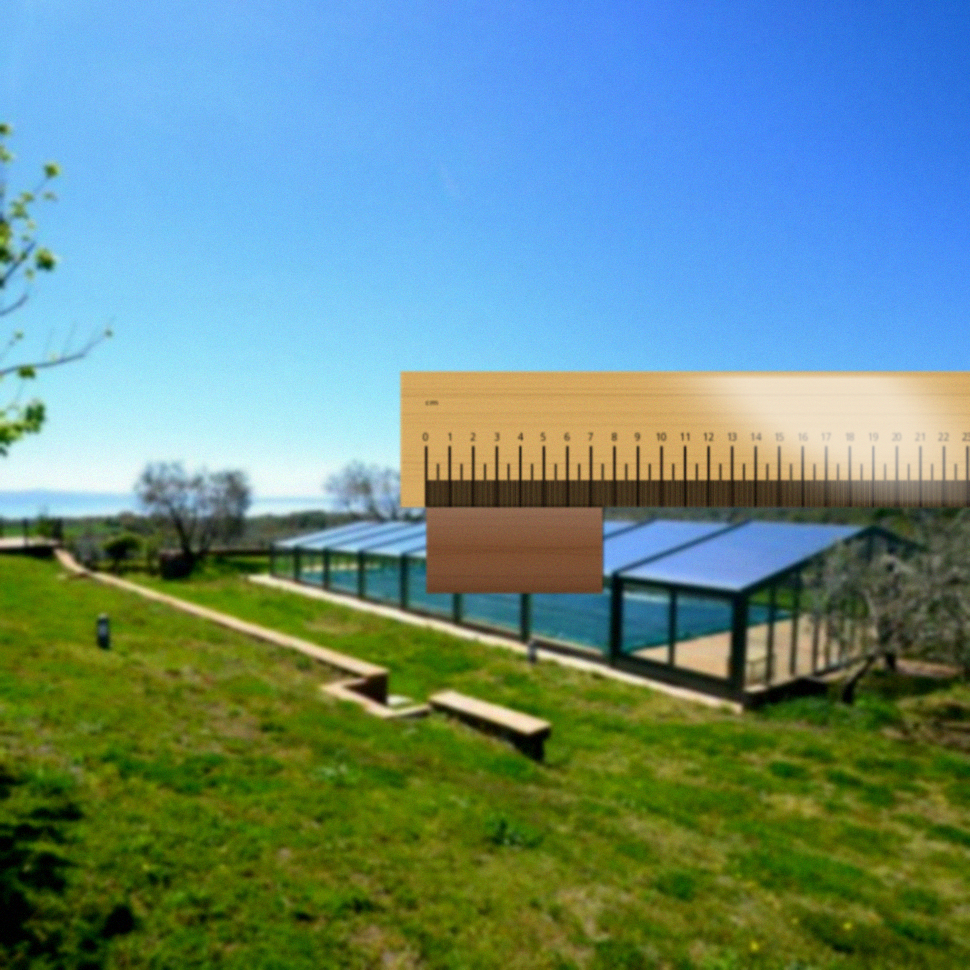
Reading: 7.5 cm
